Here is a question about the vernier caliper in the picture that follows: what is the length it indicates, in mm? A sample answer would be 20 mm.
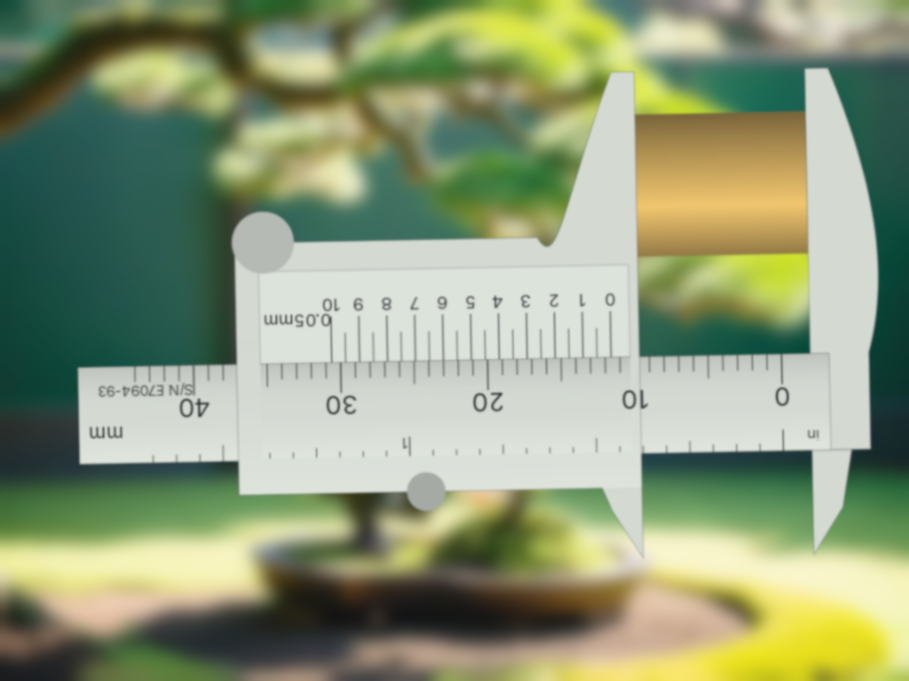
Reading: 11.6 mm
